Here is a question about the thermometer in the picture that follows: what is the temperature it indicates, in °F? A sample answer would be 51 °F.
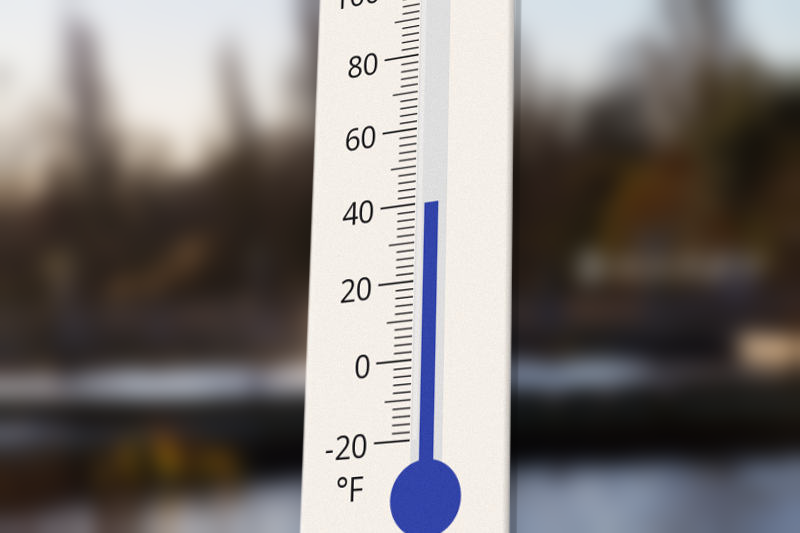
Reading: 40 °F
